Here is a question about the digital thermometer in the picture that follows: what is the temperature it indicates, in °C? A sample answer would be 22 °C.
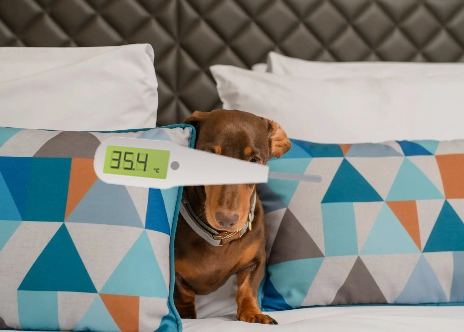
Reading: 35.4 °C
